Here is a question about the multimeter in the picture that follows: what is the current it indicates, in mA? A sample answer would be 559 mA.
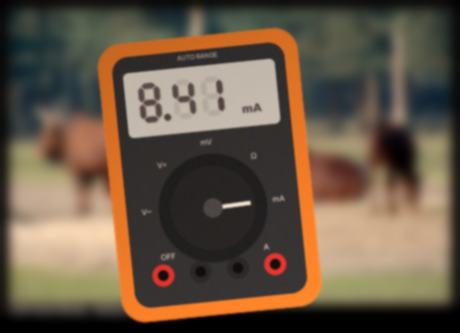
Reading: 8.41 mA
